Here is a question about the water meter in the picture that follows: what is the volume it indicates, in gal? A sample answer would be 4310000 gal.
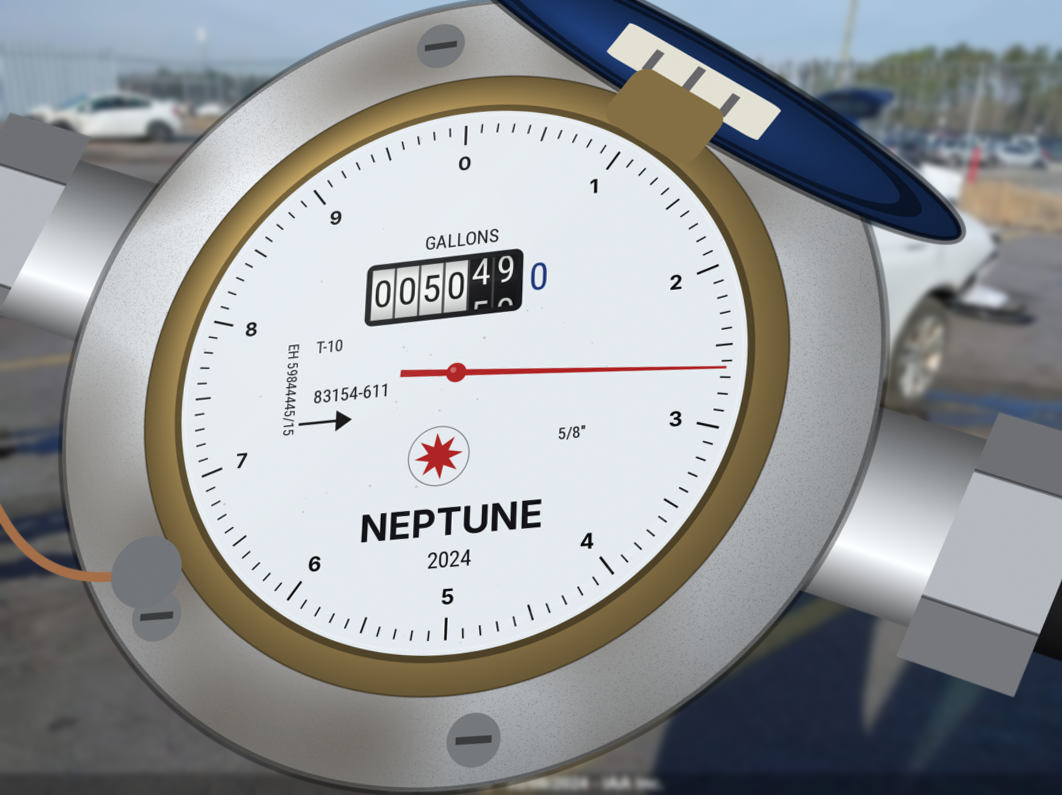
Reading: 50492.6 gal
